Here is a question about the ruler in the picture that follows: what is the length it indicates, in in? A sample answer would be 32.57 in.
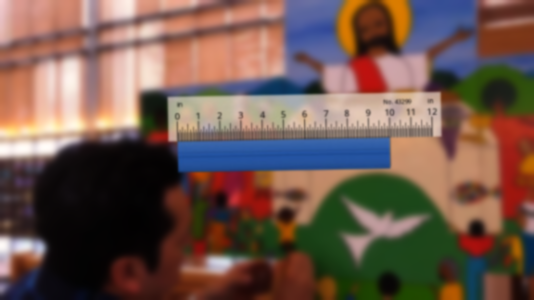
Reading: 10 in
